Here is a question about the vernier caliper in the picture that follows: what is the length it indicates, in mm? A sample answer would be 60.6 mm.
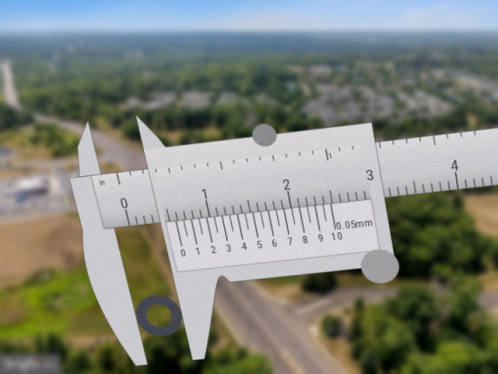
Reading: 5.8 mm
